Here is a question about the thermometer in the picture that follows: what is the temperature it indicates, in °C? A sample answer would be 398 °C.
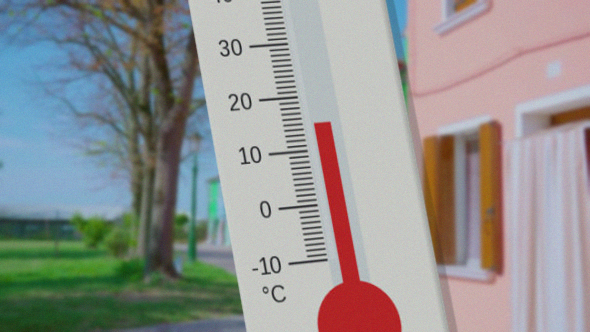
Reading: 15 °C
